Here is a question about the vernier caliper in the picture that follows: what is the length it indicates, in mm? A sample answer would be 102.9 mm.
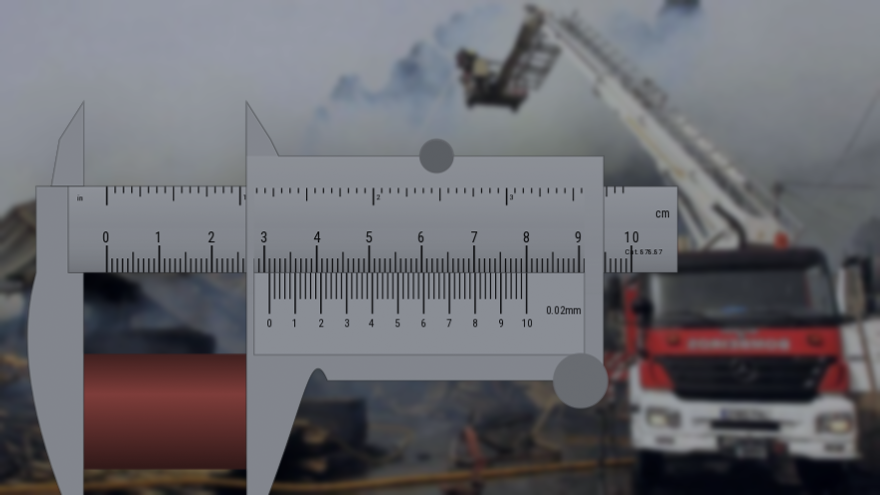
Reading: 31.0 mm
